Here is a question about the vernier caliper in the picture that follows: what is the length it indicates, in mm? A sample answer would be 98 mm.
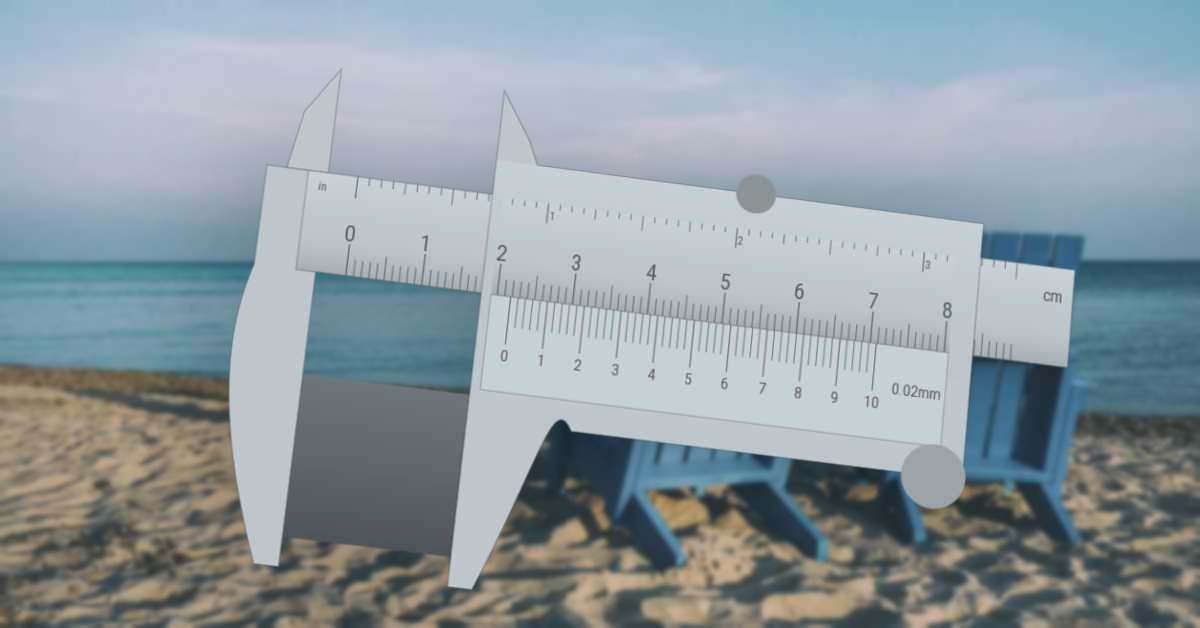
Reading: 21.8 mm
